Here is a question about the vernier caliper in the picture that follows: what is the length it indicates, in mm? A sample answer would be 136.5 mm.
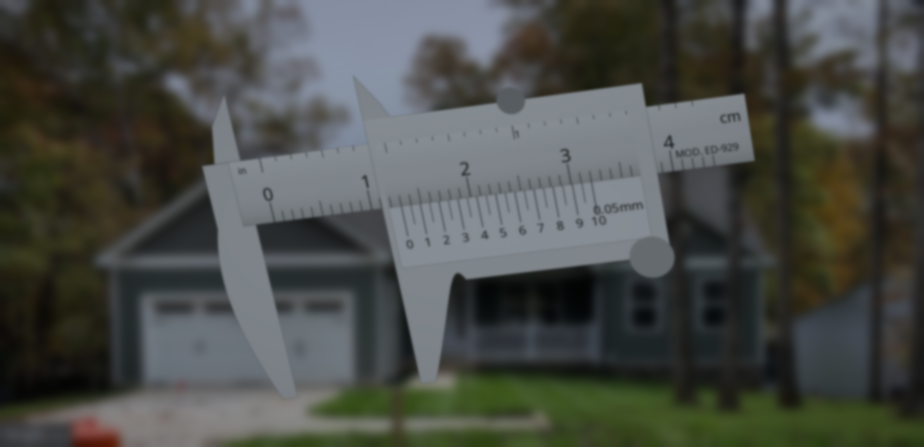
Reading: 13.0 mm
